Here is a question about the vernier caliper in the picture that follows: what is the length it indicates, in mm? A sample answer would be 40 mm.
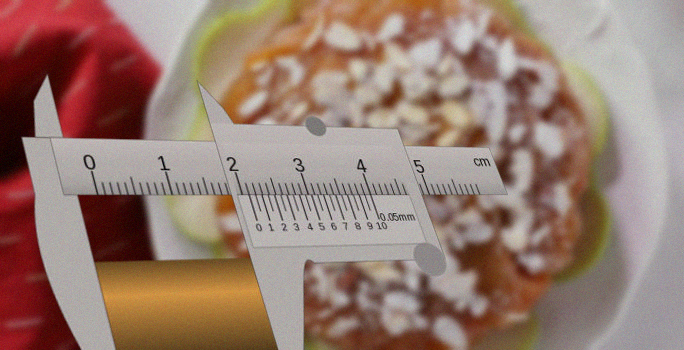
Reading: 21.0 mm
